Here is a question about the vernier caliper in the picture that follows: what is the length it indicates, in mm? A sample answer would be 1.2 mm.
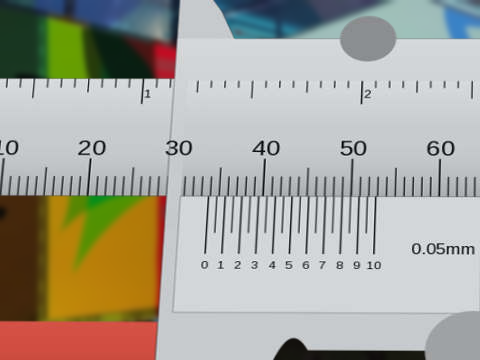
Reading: 33.8 mm
